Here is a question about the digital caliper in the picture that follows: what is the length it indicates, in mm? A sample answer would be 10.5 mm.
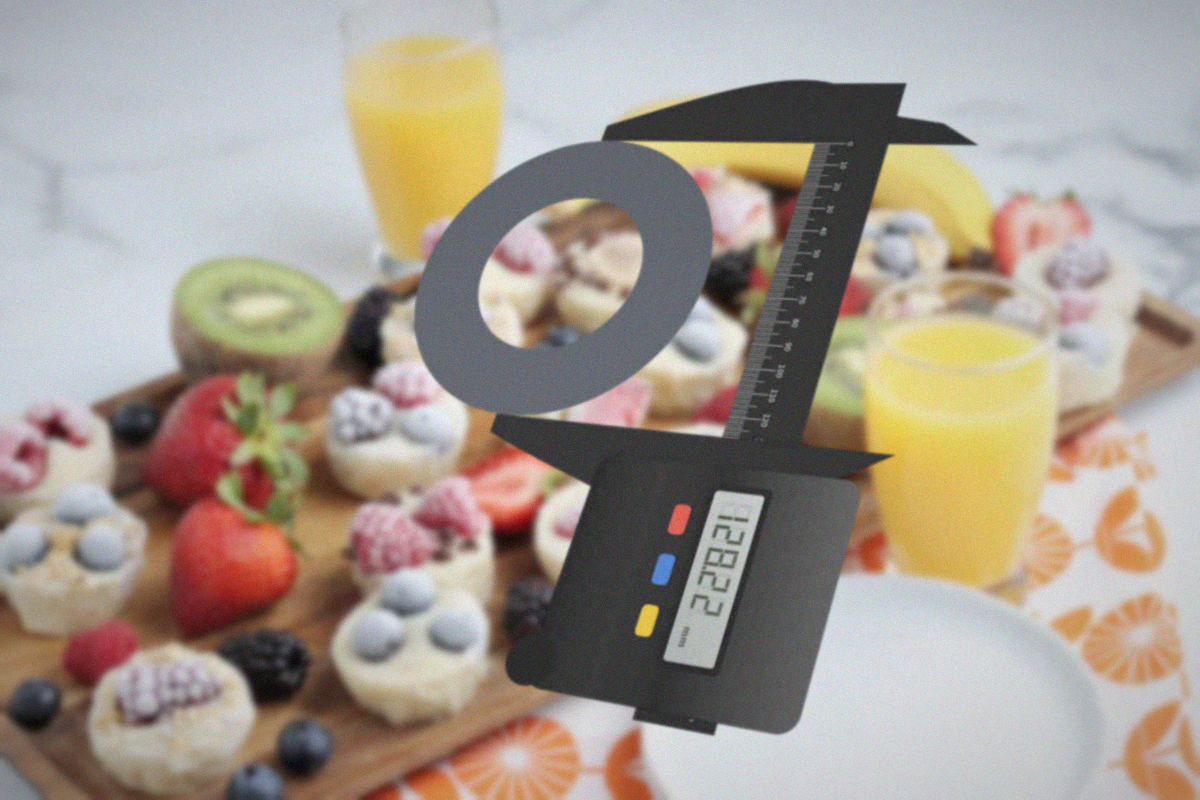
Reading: 128.22 mm
